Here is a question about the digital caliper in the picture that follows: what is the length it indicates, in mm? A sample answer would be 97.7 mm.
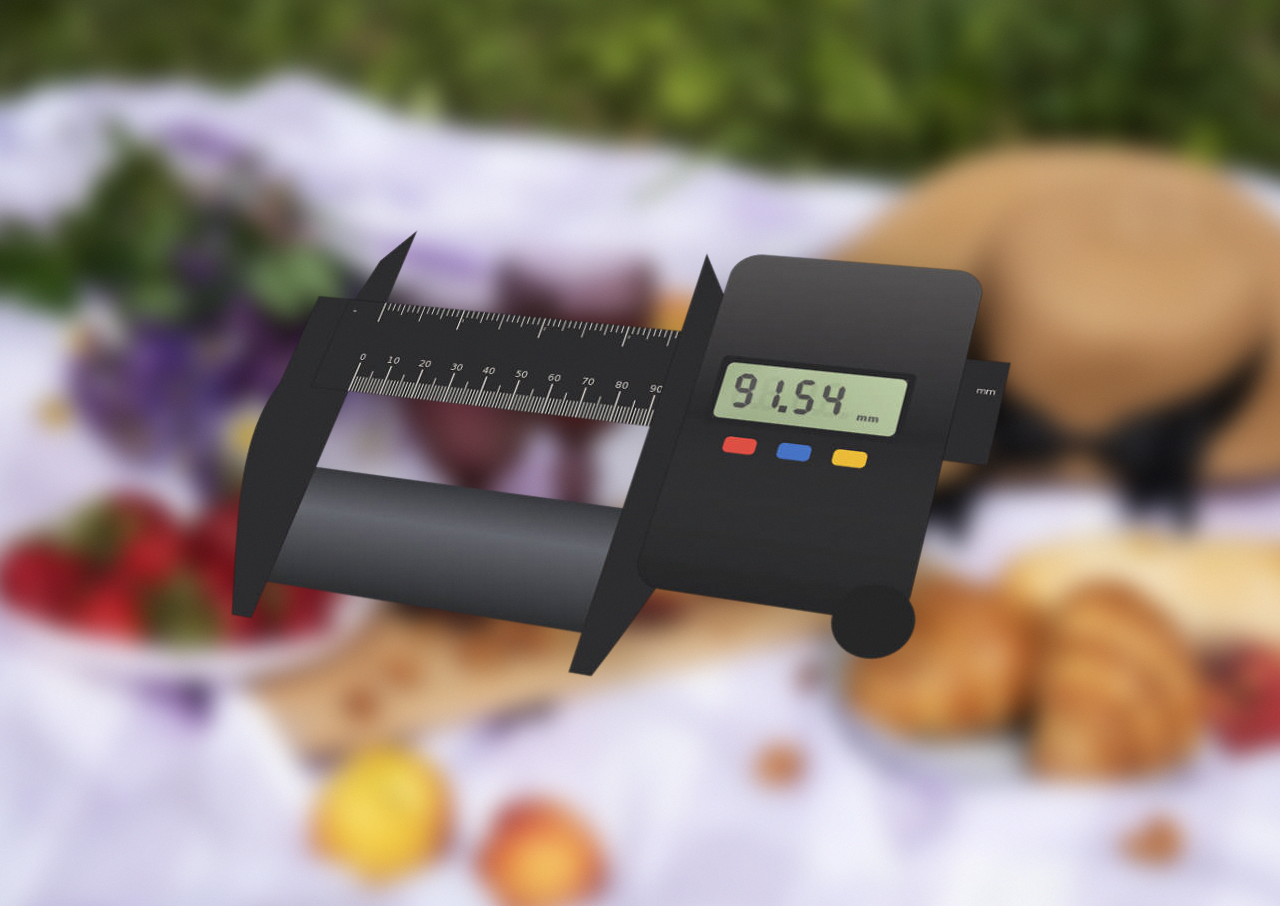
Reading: 91.54 mm
